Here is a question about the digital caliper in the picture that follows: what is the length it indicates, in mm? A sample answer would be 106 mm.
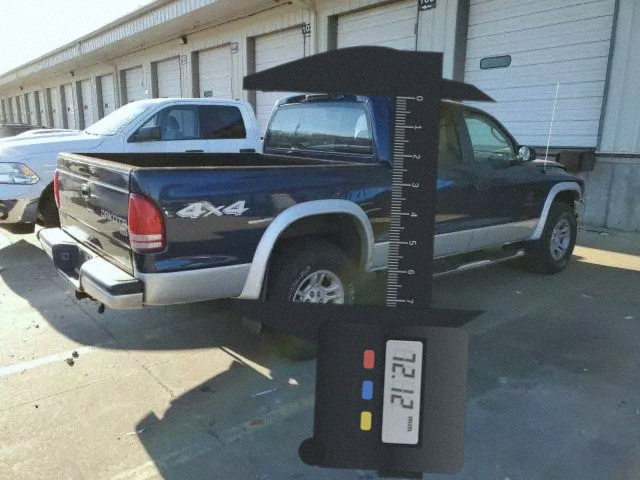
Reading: 72.12 mm
